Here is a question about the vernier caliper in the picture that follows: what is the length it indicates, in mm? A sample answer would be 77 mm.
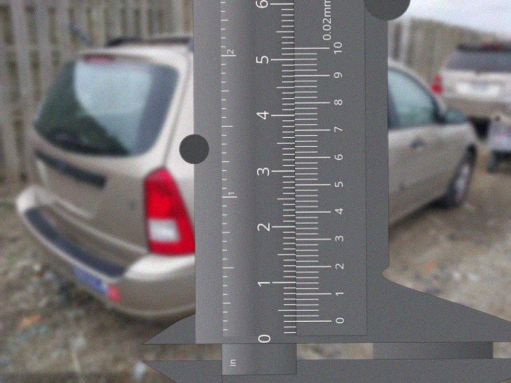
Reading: 3.0 mm
